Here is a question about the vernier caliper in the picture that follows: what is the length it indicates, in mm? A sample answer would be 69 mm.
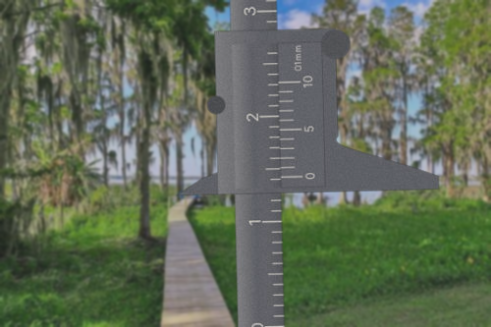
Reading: 14.2 mm
